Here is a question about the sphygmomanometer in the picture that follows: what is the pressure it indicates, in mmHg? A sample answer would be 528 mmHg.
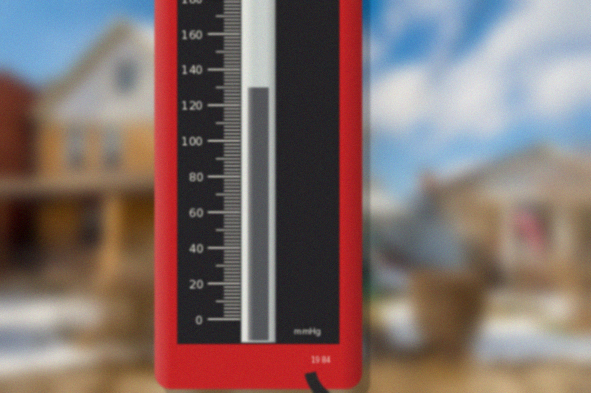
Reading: 130 mmHg
